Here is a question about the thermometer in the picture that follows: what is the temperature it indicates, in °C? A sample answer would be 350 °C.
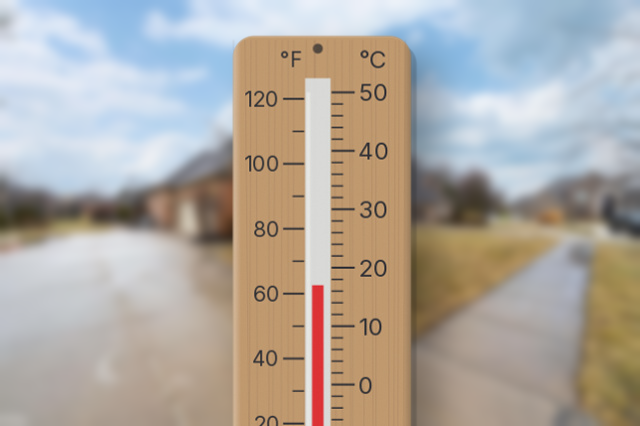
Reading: 17 °C
